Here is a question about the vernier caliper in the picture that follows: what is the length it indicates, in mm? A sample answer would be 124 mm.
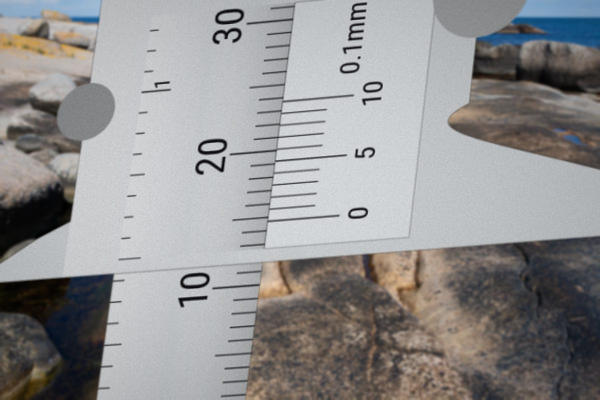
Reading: 14.7 mm
